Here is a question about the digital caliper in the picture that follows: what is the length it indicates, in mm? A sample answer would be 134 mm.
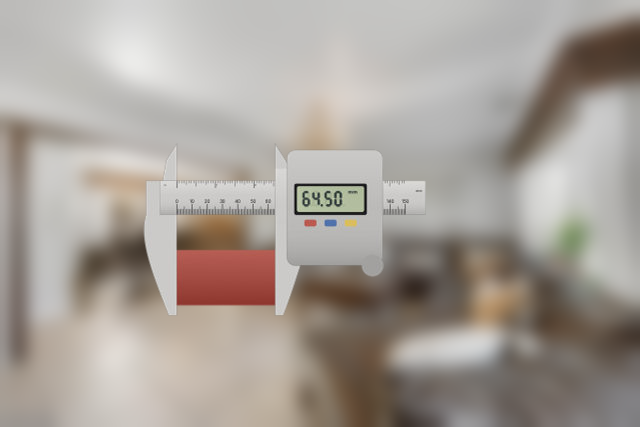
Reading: 64.50 mm
